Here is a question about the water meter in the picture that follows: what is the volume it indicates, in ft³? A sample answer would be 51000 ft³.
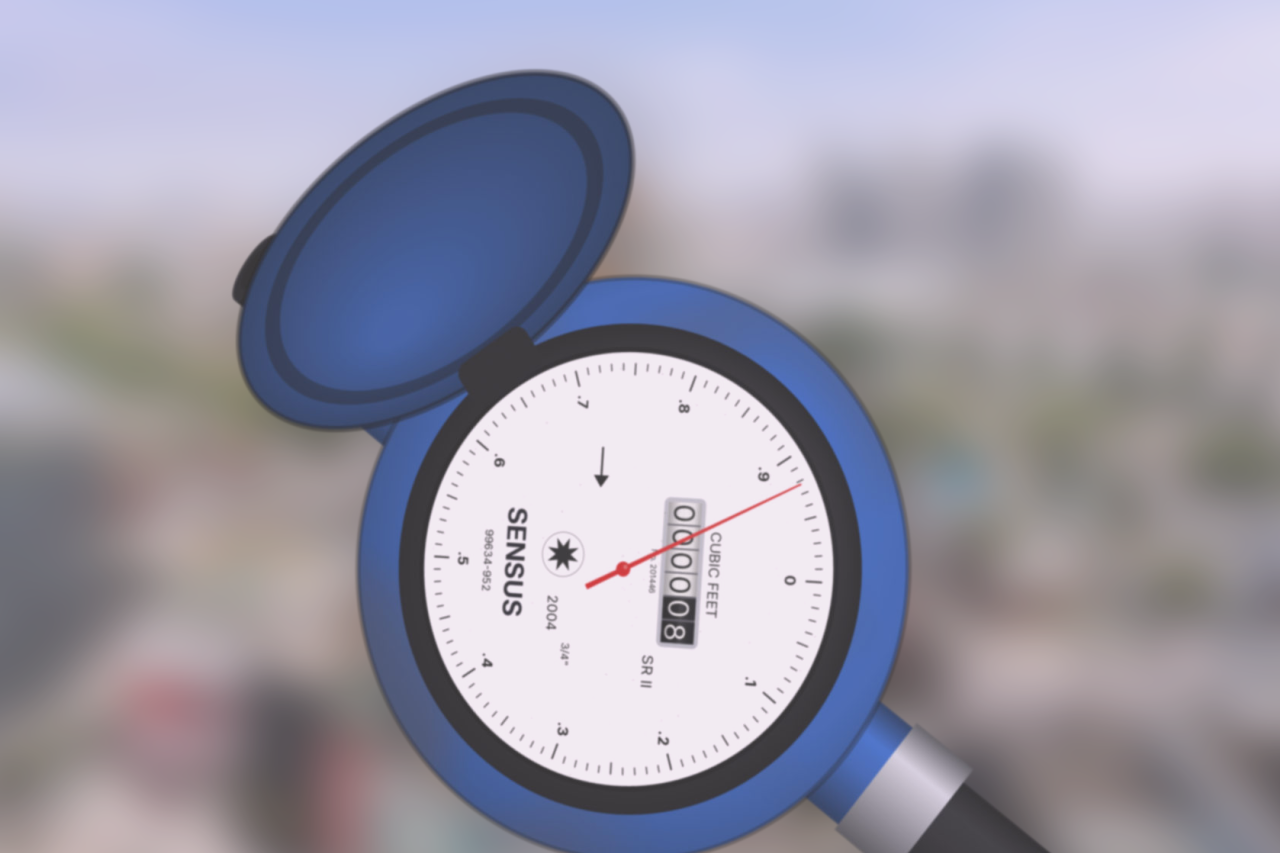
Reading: 7.92 ft³
